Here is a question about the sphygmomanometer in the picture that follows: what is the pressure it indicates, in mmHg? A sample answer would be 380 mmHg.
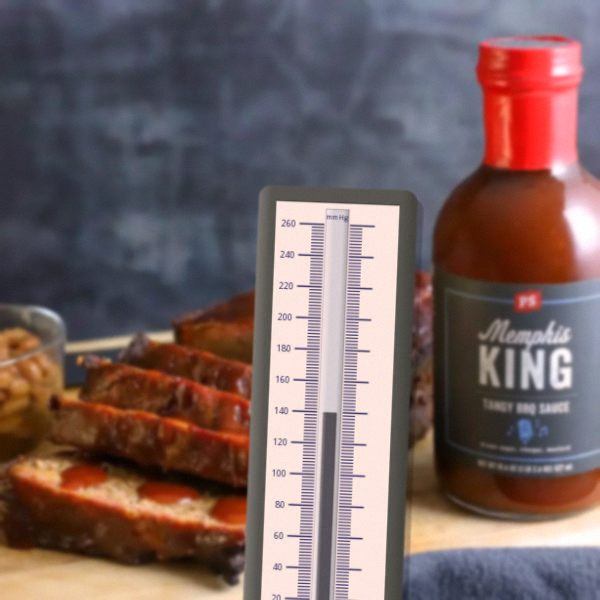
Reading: 140 mmHg
